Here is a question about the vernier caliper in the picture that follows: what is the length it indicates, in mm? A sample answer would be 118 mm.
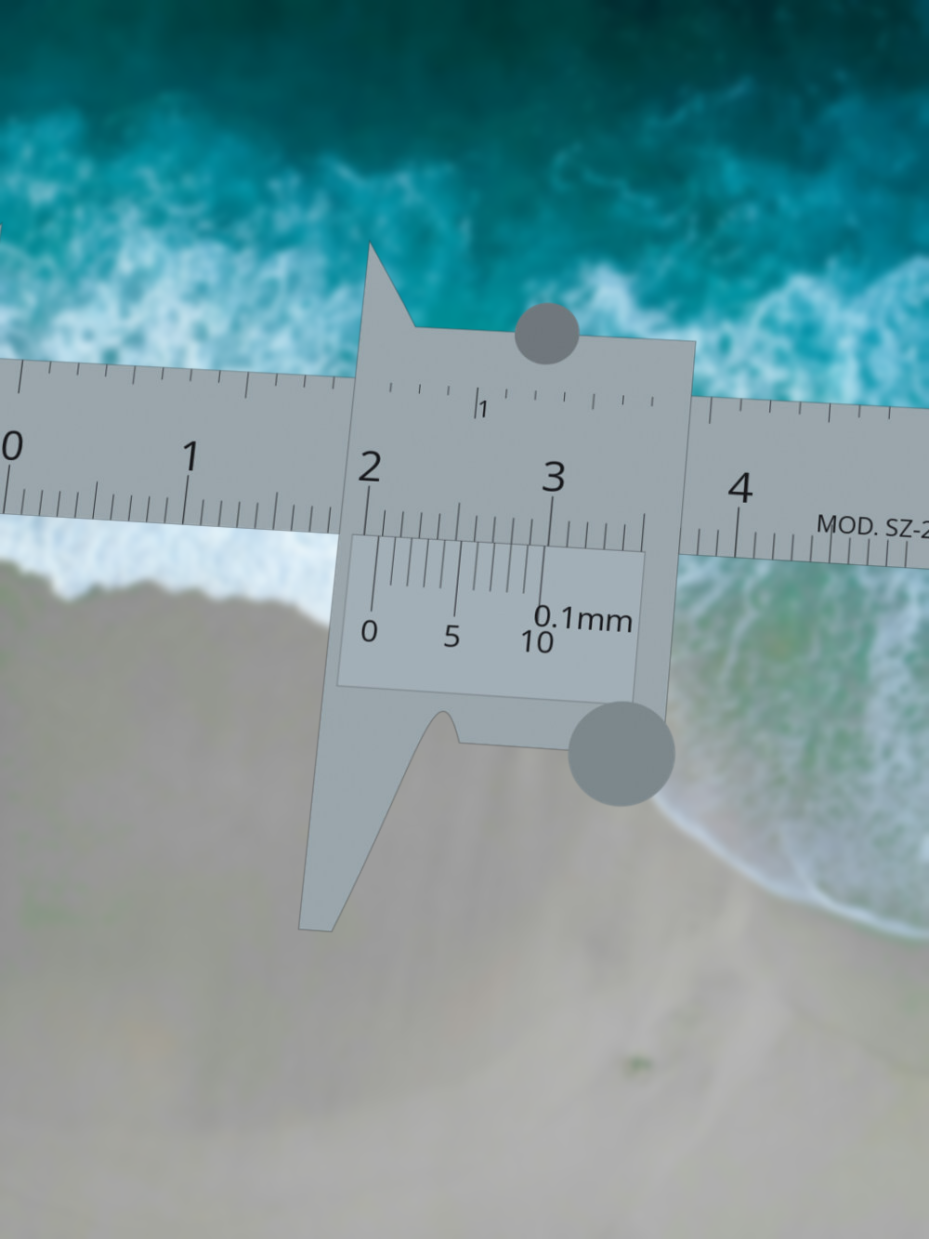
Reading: 20.8 mm
